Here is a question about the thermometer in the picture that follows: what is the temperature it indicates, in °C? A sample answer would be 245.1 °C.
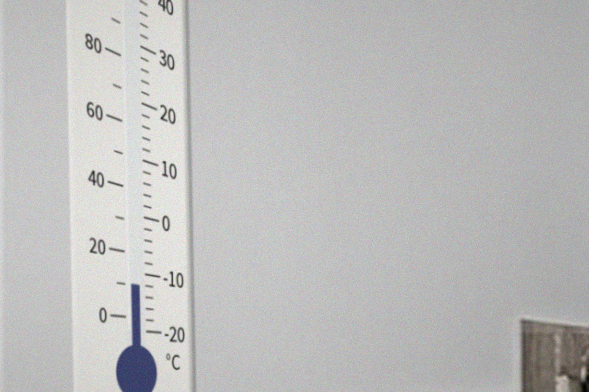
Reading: -12 °C
